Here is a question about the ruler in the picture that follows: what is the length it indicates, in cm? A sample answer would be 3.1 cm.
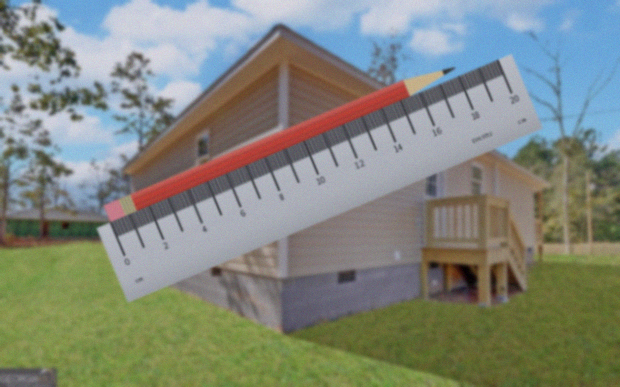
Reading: 18 cm
